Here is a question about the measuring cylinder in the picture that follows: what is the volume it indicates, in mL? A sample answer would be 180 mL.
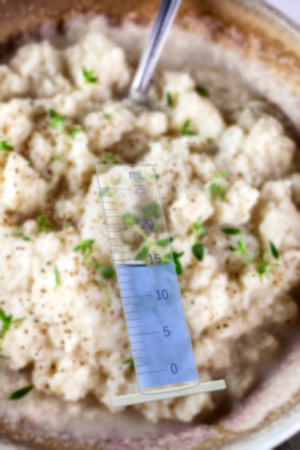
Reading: 14 mL
